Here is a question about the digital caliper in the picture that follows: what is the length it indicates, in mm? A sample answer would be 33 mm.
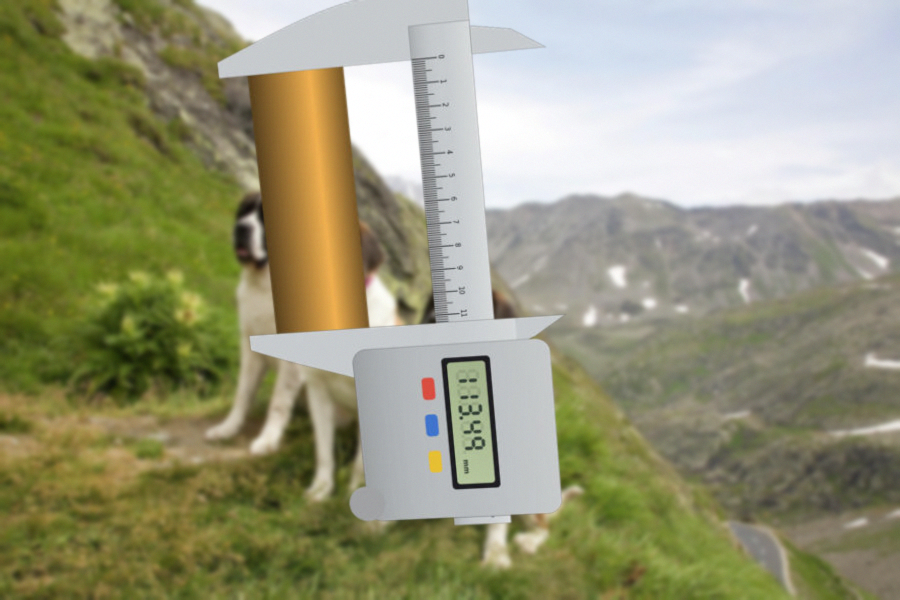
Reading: 113.49 mm
